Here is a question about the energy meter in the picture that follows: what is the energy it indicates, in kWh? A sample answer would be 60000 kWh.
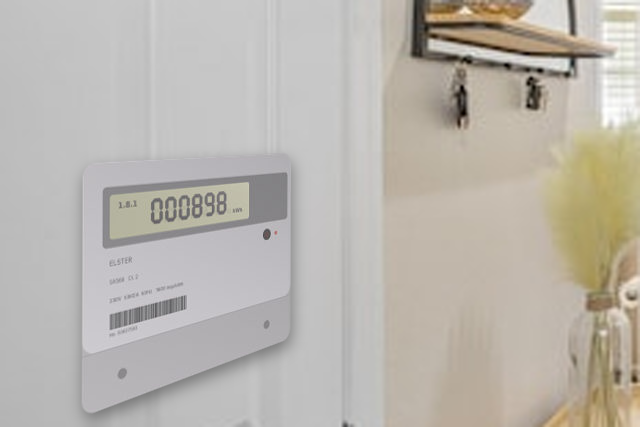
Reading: 898 kWh
